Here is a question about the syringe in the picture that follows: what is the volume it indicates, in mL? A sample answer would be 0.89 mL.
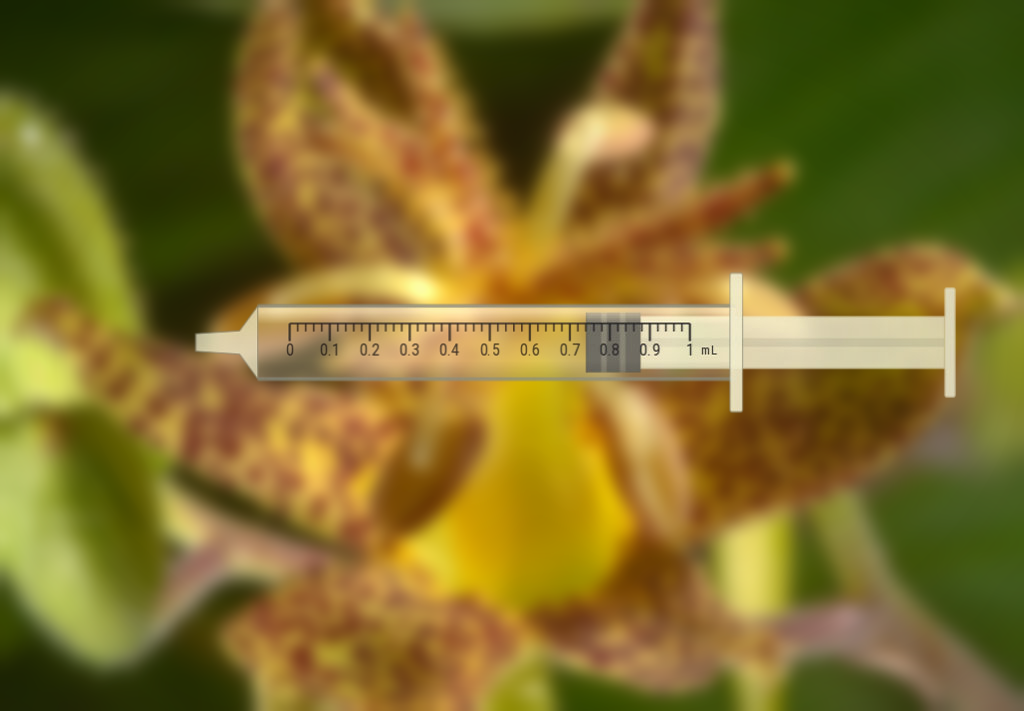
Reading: 0.74 mL
